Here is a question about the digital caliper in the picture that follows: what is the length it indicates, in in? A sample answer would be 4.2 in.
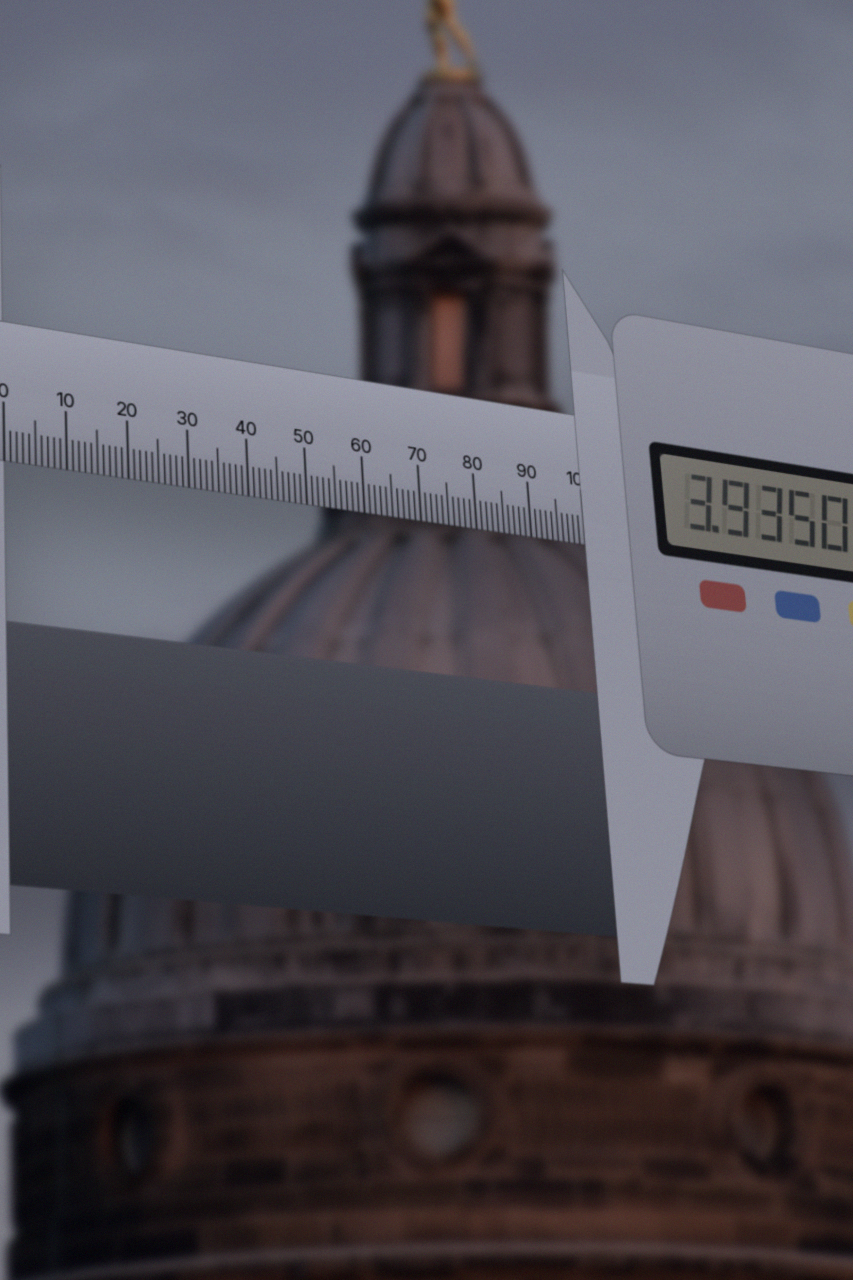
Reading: 3.9350 in
